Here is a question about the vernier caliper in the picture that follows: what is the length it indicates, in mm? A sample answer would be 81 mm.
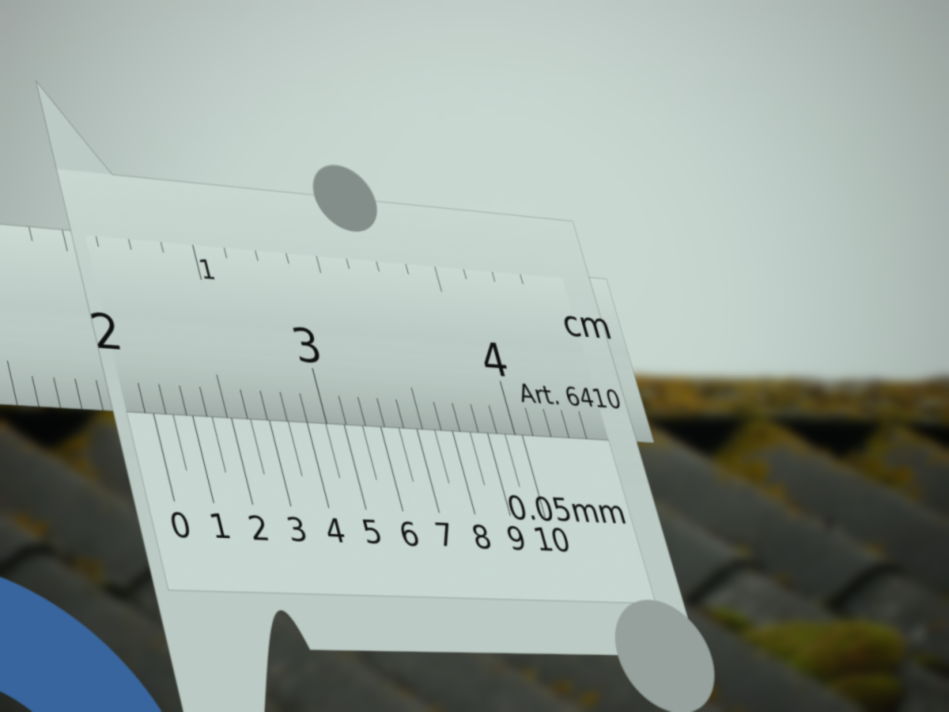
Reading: 21.4 mm
